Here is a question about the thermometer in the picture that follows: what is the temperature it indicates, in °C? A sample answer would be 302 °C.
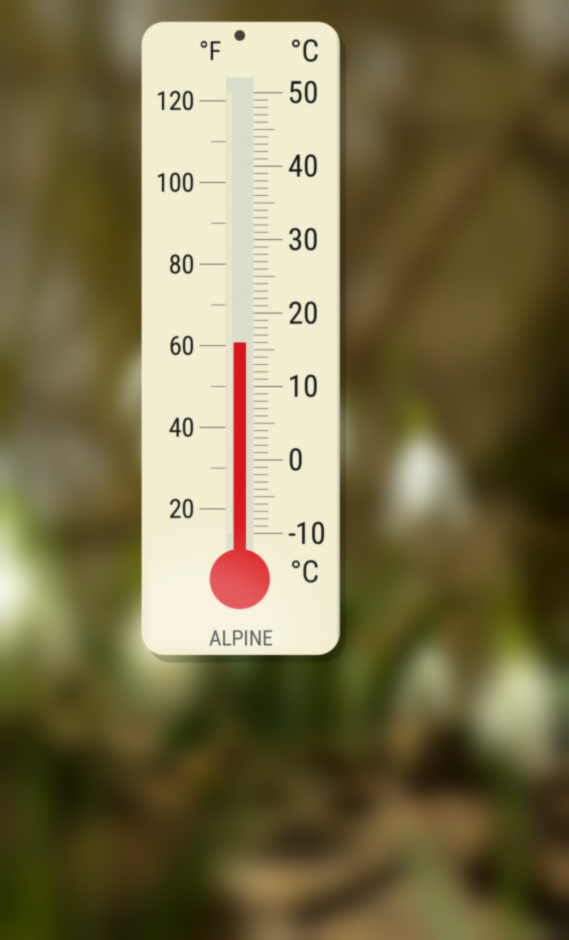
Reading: 16 °C
